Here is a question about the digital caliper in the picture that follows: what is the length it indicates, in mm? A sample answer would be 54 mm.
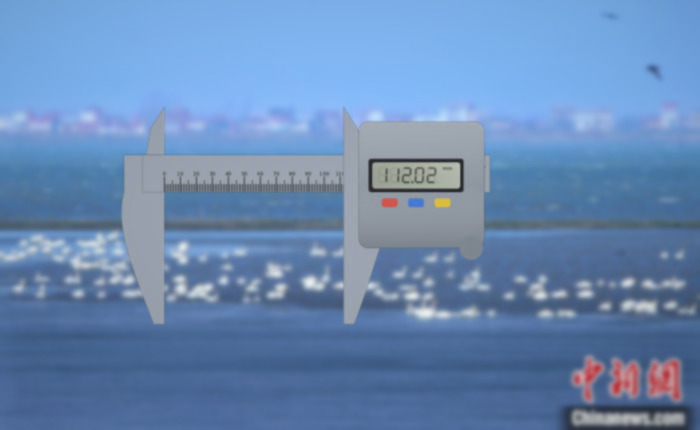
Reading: 112.02 mm
